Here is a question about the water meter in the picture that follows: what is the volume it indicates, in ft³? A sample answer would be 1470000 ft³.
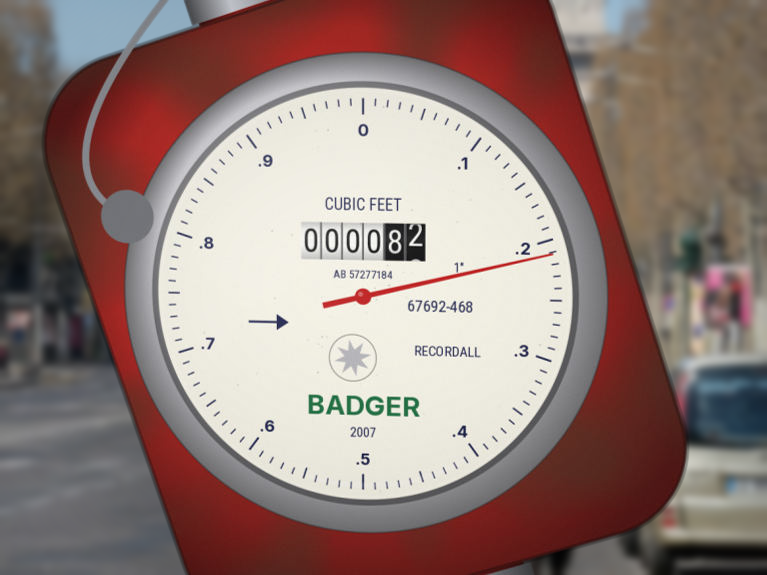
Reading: 82.21 ft³
